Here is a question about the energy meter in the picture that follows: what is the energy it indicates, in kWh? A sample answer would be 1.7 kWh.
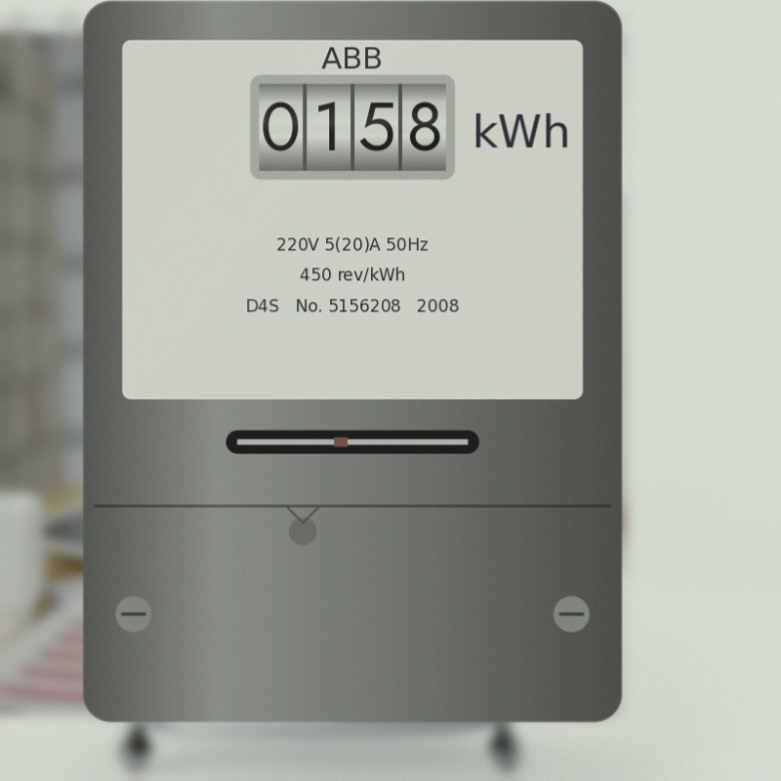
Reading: 158 kWh
